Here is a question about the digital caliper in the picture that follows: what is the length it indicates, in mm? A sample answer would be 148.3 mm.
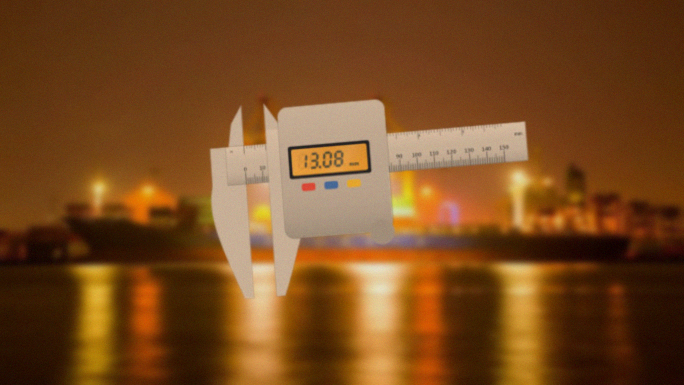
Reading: 13.08 mm
